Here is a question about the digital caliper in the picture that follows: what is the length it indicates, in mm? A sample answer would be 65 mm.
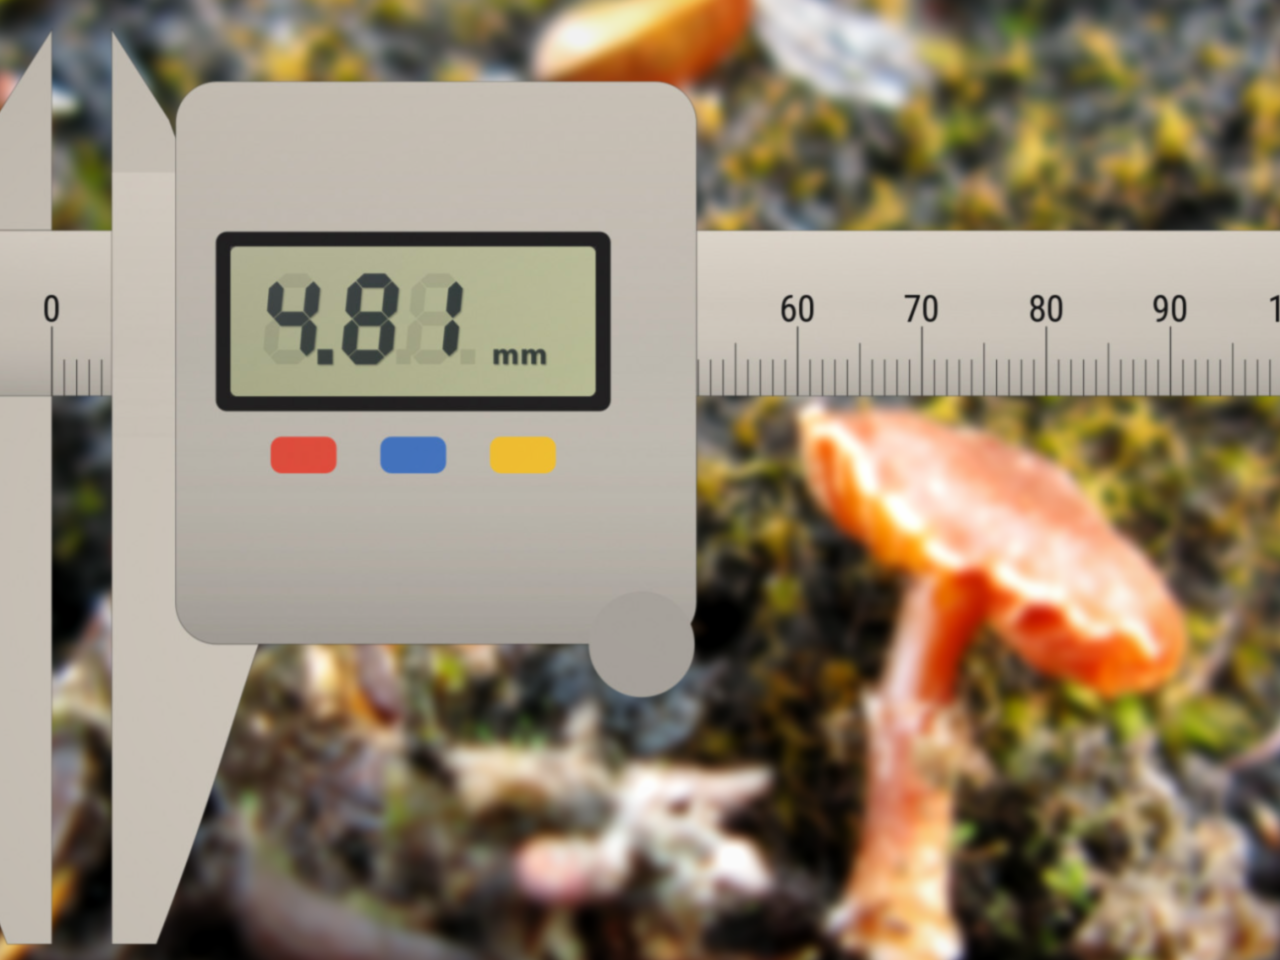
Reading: 4.81 mm
